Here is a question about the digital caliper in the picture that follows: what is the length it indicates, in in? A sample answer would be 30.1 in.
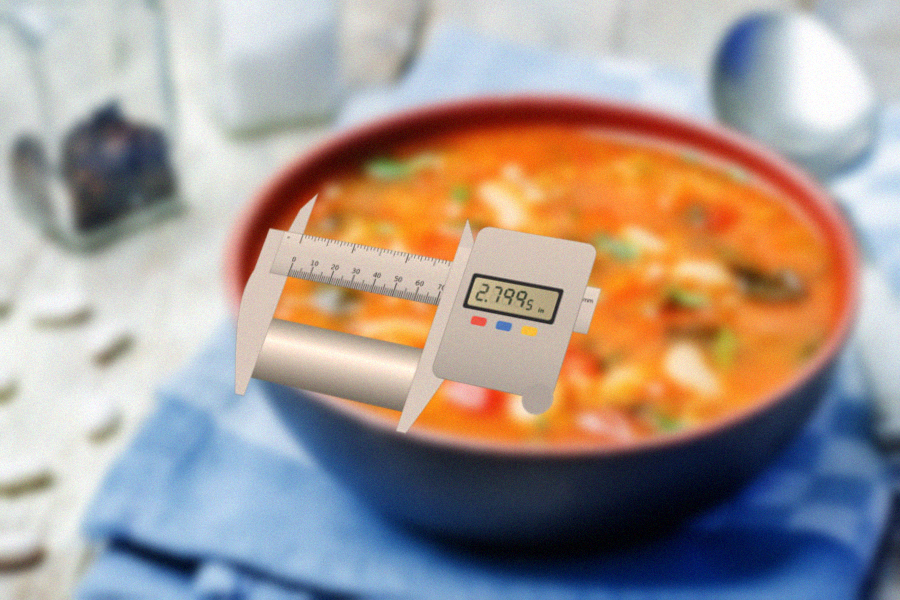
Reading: 2.7995 in
